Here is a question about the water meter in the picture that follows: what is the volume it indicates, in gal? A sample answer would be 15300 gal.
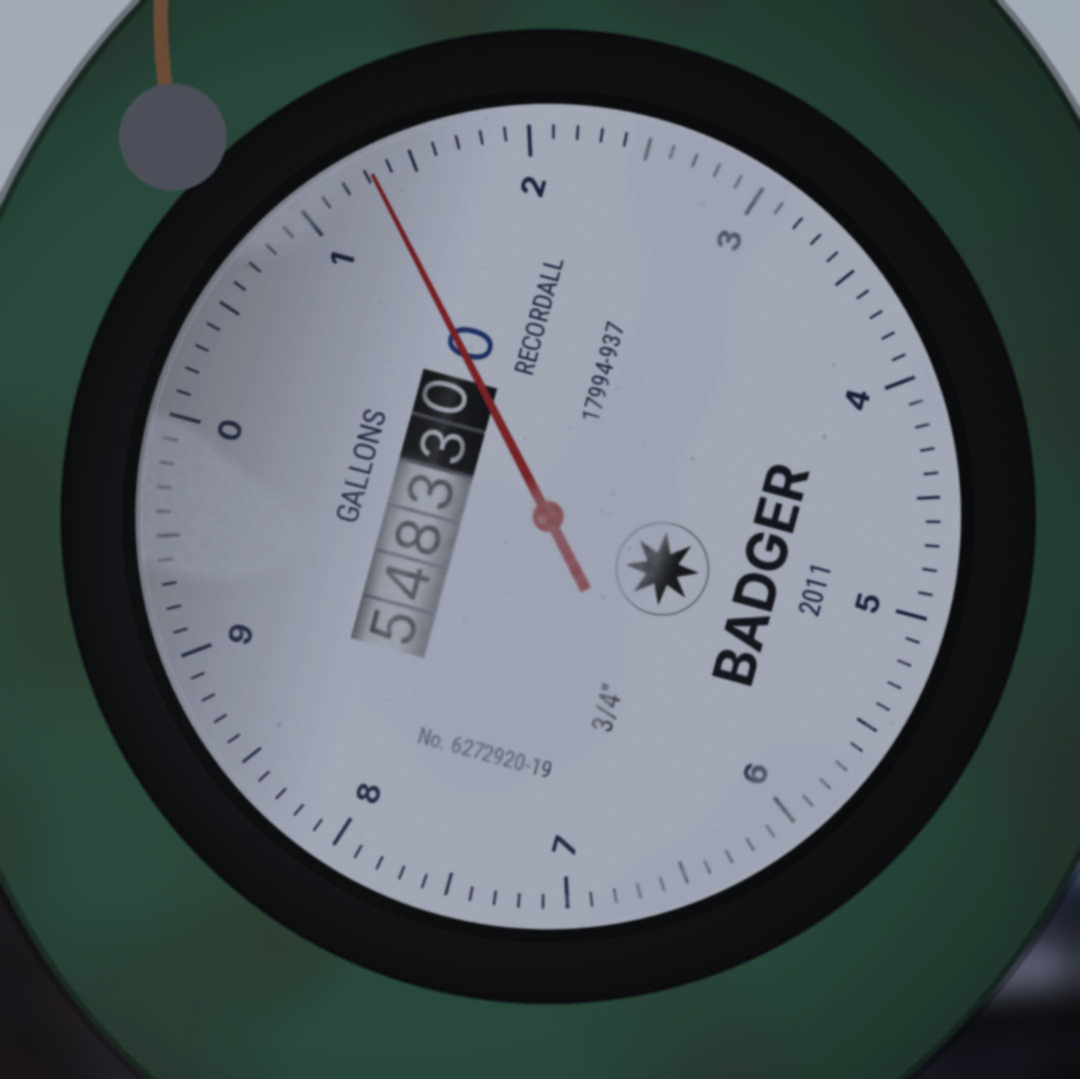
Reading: 5483301.3 gal
